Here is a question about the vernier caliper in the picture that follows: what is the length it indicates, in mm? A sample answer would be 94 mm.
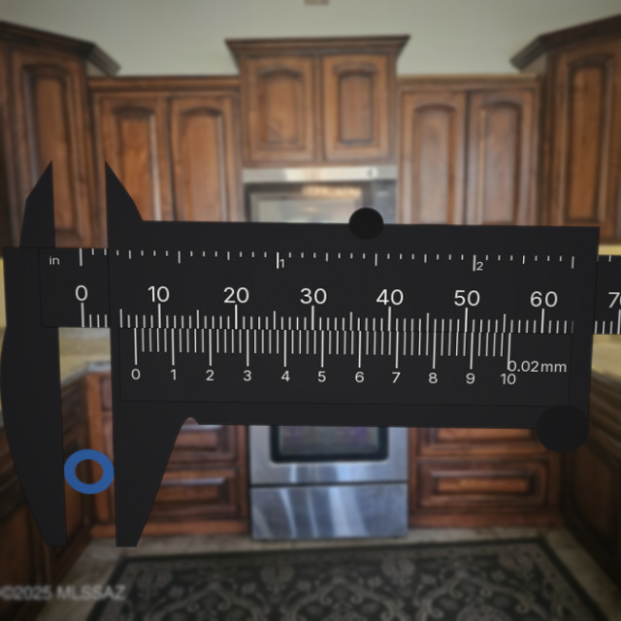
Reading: 6.8 mm
